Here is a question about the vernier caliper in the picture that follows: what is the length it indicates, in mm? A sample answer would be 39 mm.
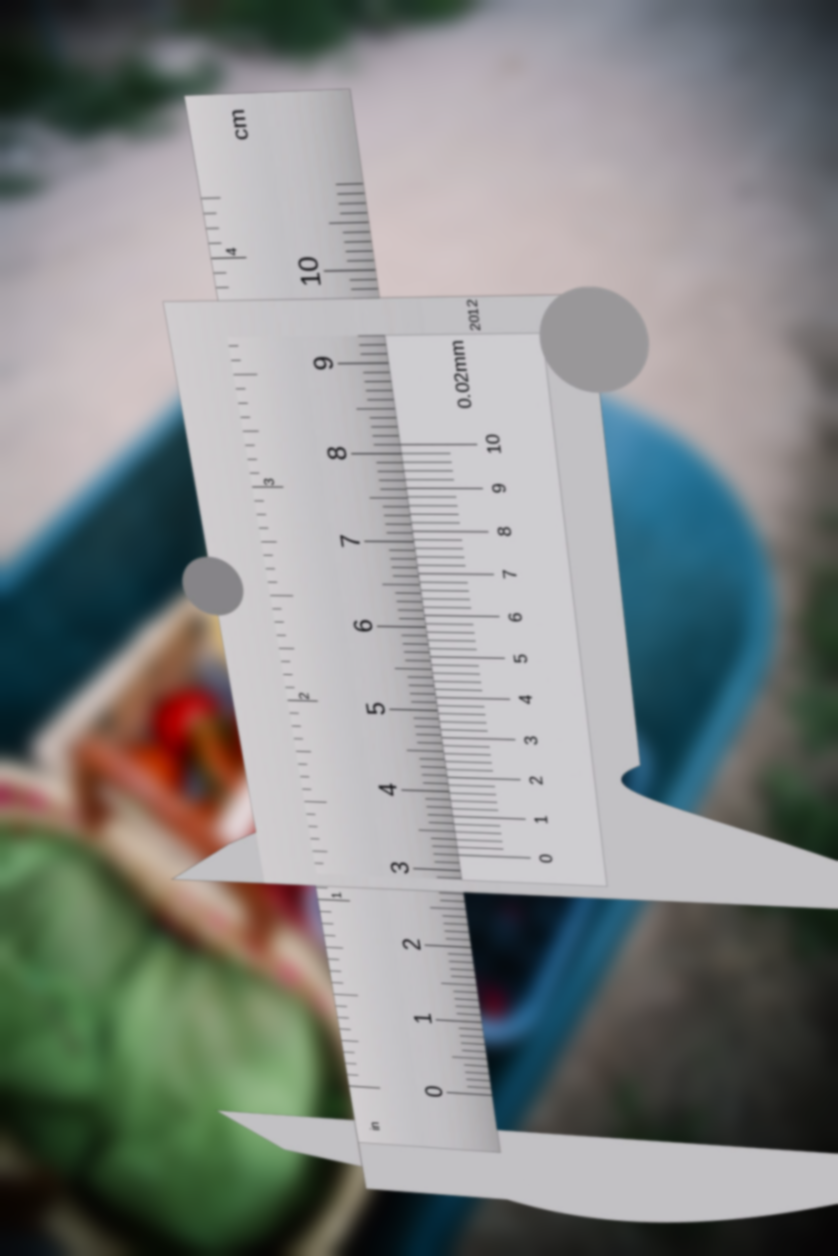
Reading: 32.0 mm
